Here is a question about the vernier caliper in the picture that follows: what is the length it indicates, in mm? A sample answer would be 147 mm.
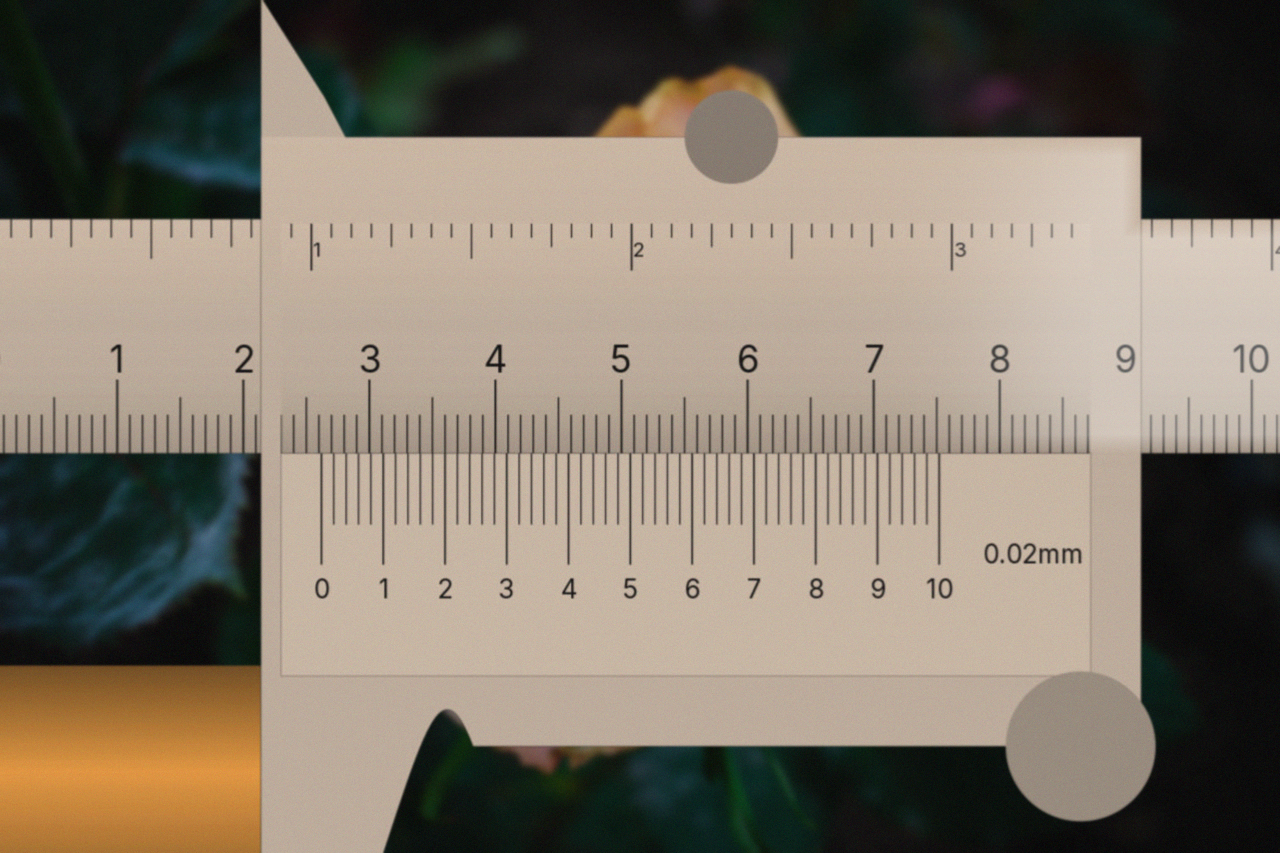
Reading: 26.2 mm
